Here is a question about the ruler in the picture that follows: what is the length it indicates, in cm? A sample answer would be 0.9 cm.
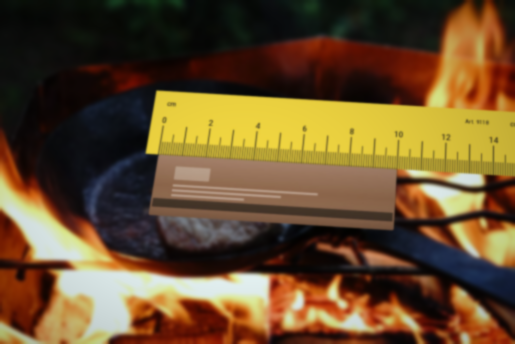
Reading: 10 cm
